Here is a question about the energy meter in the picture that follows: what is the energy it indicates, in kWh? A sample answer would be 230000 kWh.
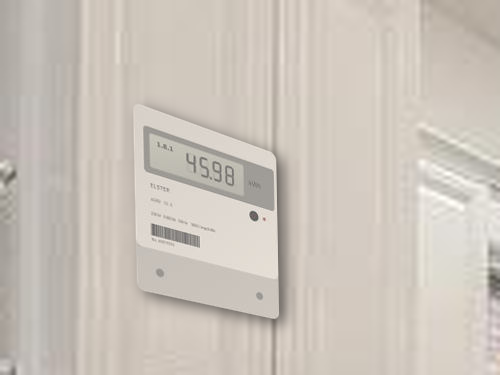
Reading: 45.98 kWh
